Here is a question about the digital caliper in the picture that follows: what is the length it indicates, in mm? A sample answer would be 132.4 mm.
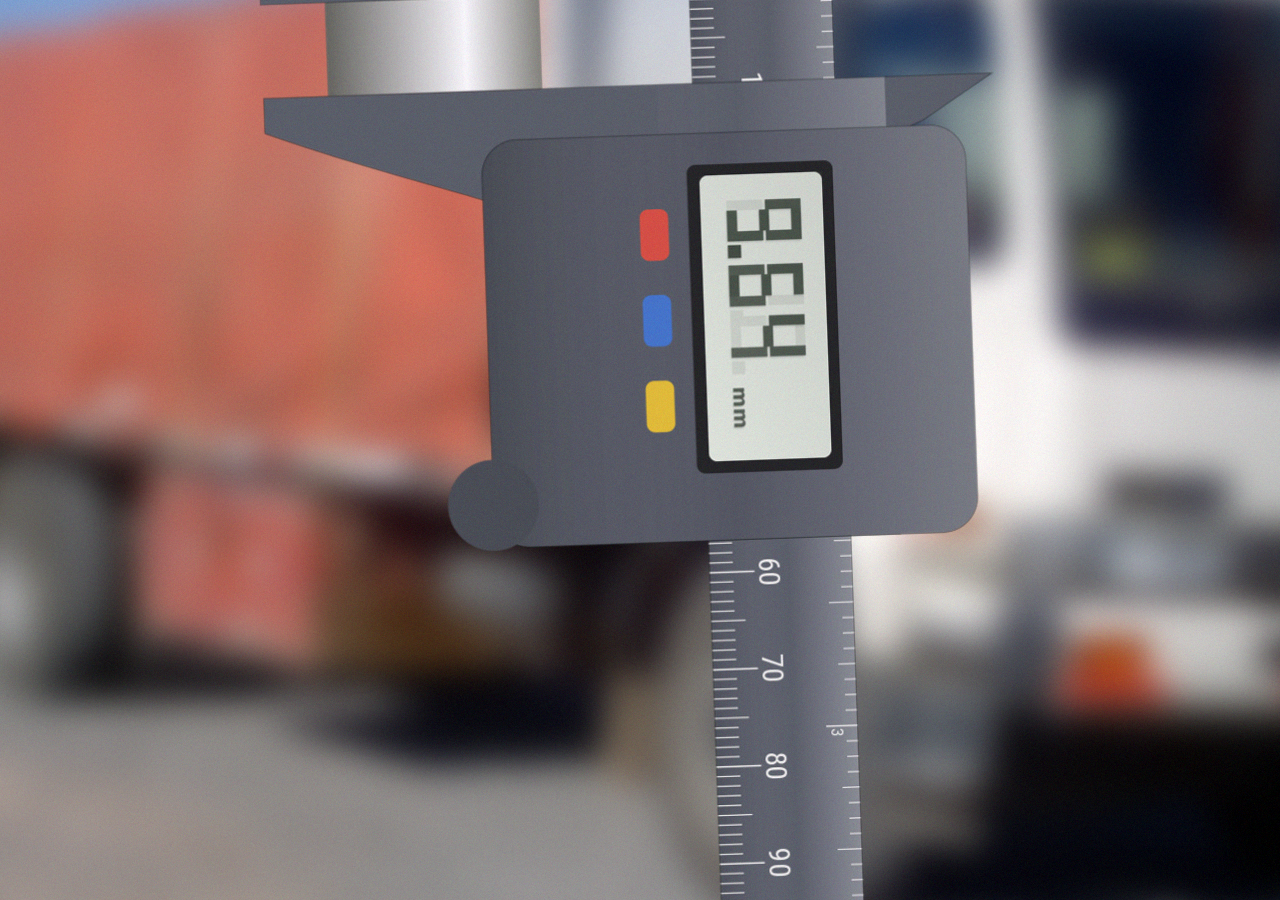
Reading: 9.64 mm
